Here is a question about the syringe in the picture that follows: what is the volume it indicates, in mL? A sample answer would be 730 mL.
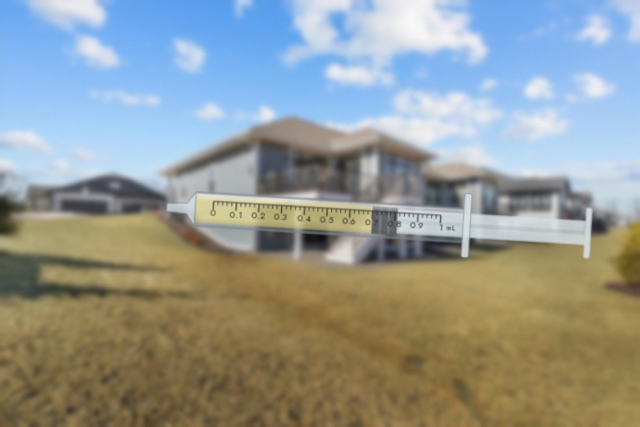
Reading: 0.7 mL
